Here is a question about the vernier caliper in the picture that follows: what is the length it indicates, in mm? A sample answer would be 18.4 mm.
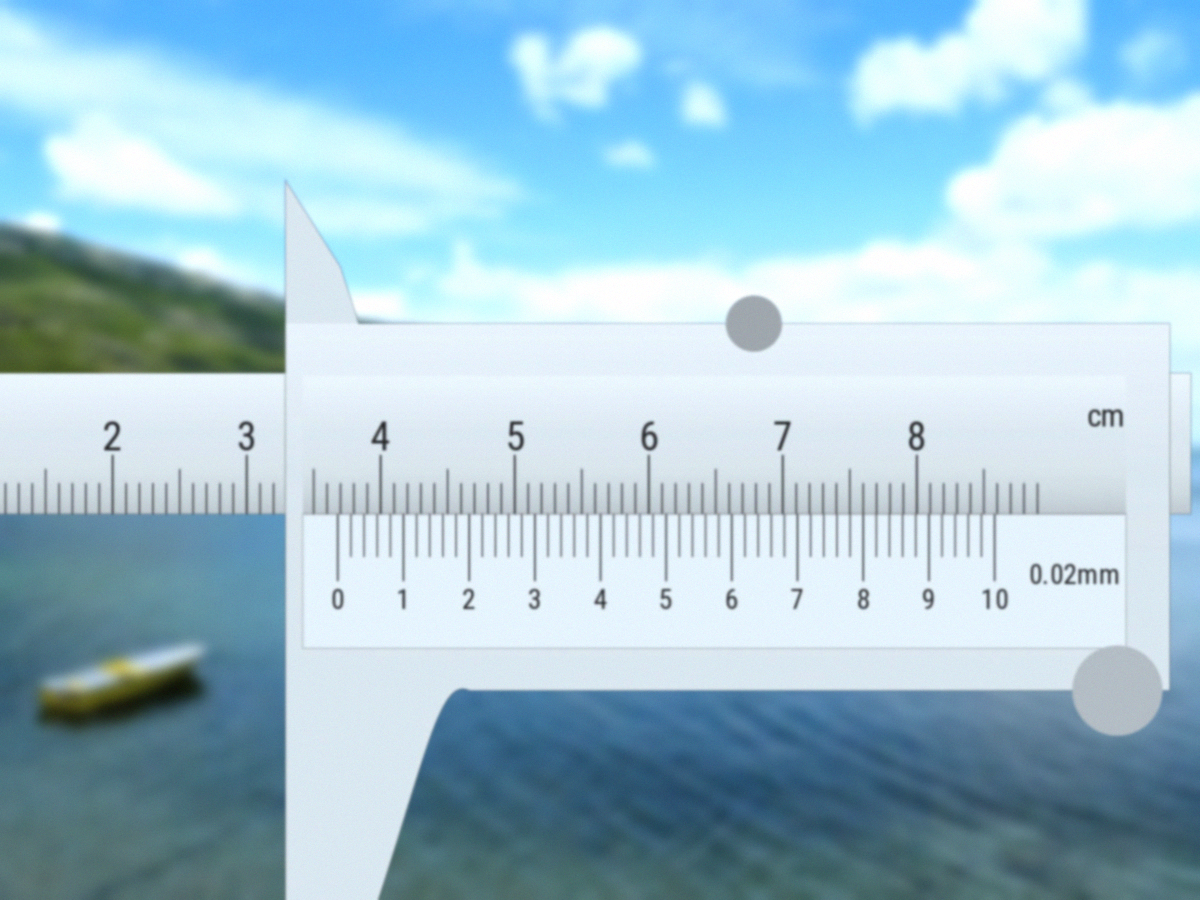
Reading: 36.8 mm
